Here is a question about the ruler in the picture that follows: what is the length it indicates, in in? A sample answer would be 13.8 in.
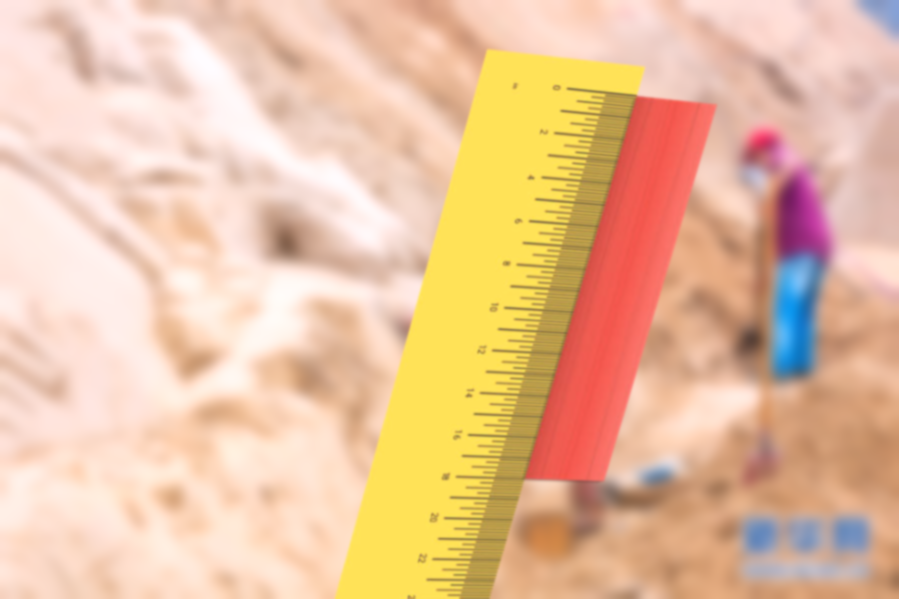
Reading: 18 in
